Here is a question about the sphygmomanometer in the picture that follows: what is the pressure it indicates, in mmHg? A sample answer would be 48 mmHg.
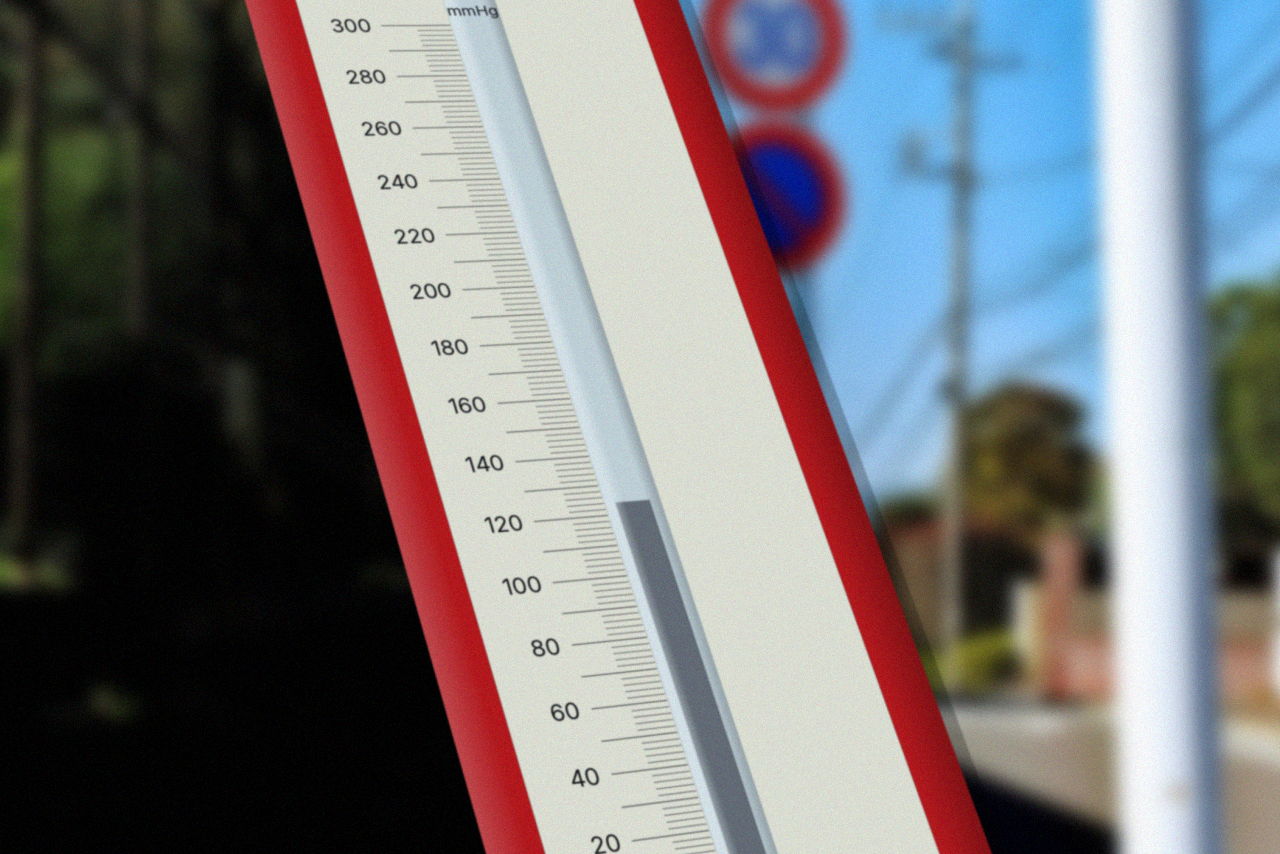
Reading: 124 mmHg
